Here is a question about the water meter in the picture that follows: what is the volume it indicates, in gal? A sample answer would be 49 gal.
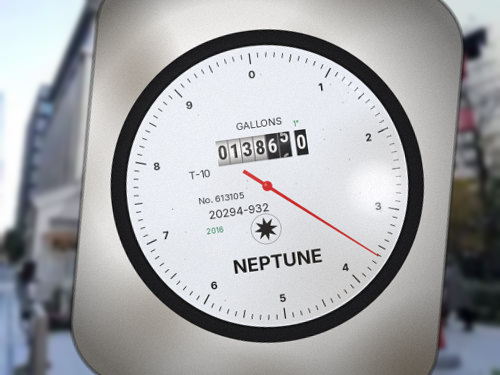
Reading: 138653.6 gal
